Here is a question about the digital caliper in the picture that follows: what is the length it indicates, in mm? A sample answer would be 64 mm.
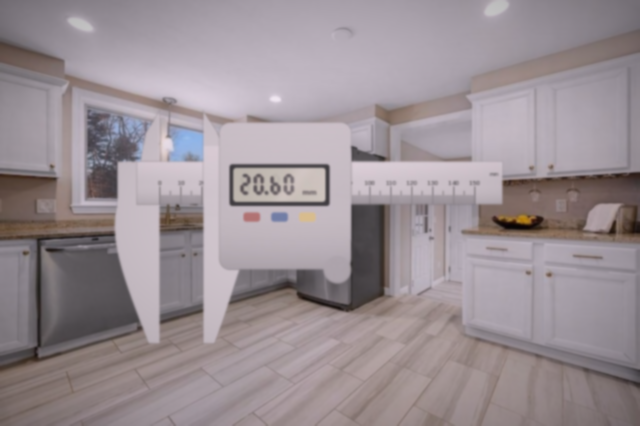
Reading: 20.60 mm
